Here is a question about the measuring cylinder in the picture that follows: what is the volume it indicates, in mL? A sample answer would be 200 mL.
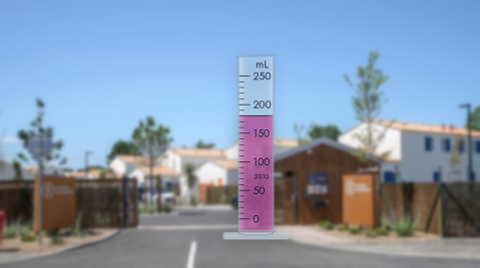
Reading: 180 mL
